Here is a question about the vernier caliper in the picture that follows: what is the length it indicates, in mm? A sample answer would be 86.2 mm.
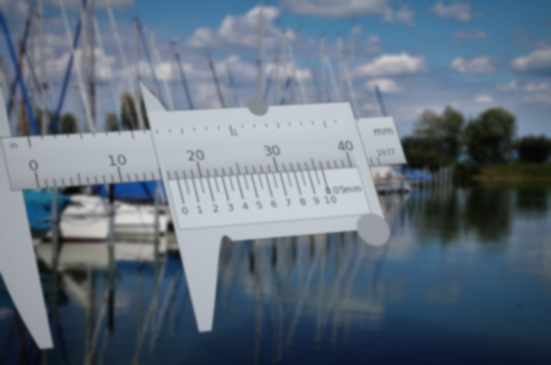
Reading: 17.0 mm
